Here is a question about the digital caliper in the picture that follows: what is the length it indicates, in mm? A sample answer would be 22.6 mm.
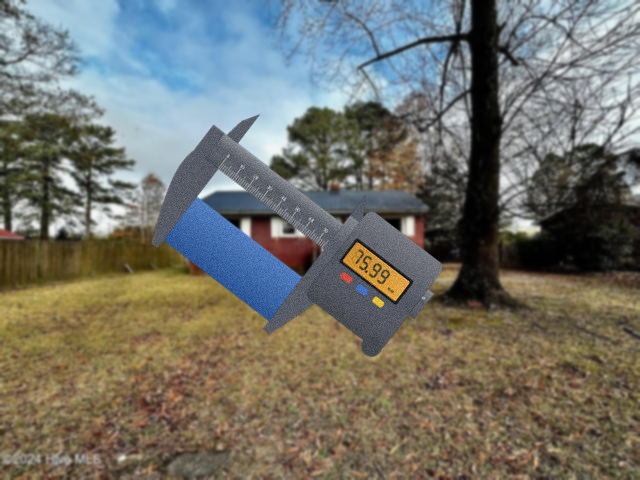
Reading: 75.99 mm
